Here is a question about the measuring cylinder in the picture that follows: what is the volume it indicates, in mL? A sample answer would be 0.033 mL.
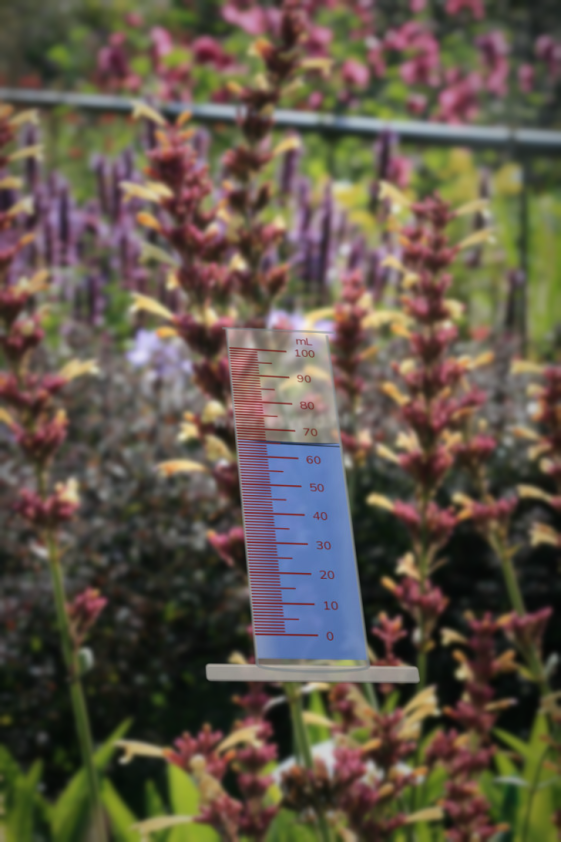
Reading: 65 mL
